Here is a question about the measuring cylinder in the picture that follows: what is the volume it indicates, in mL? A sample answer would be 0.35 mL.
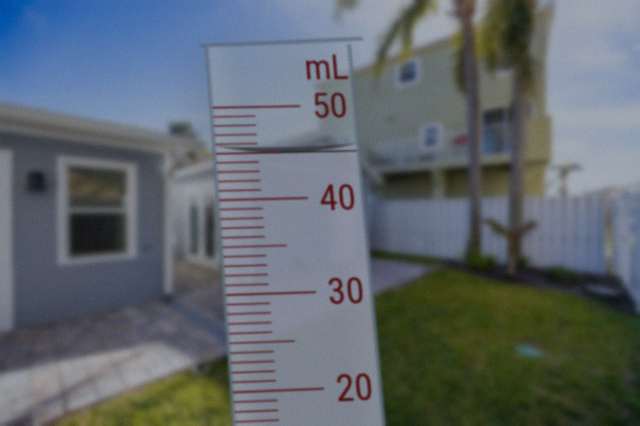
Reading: 45 mL
